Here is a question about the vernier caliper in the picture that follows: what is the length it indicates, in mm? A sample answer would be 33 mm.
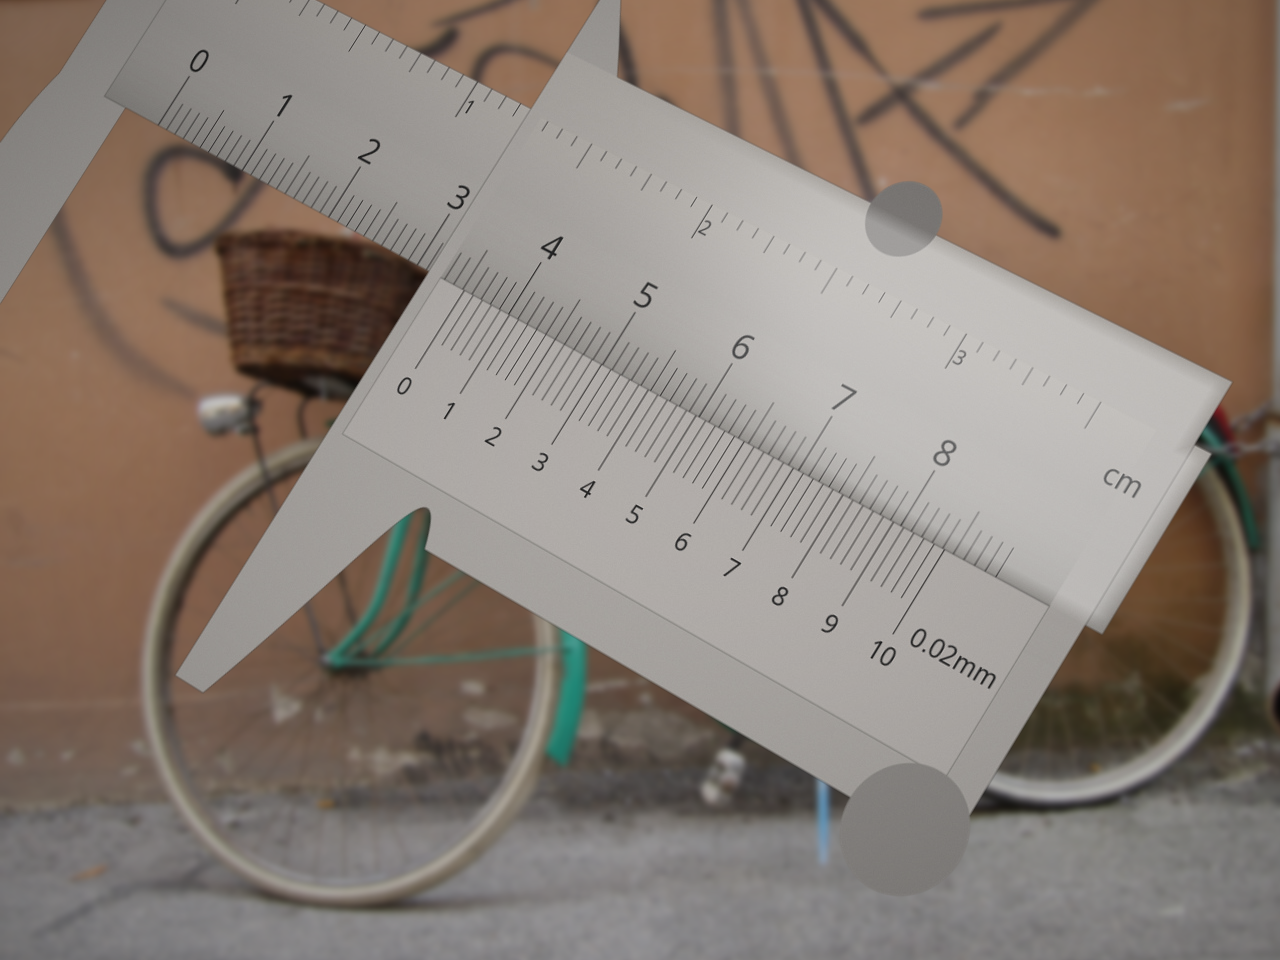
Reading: 35.2 mm
